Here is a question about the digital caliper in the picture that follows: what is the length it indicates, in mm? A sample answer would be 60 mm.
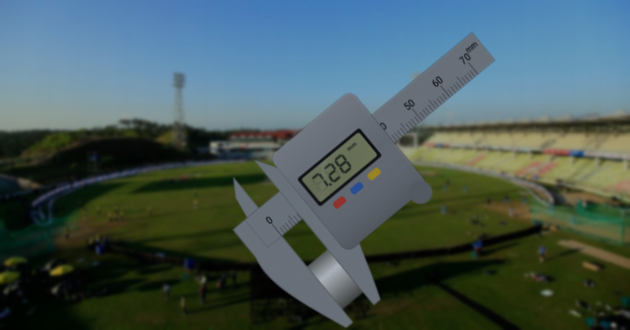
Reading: 7.28 mm
